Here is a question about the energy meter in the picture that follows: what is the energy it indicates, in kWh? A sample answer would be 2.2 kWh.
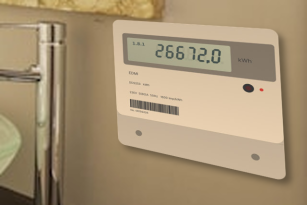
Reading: 26672.0 kWh
